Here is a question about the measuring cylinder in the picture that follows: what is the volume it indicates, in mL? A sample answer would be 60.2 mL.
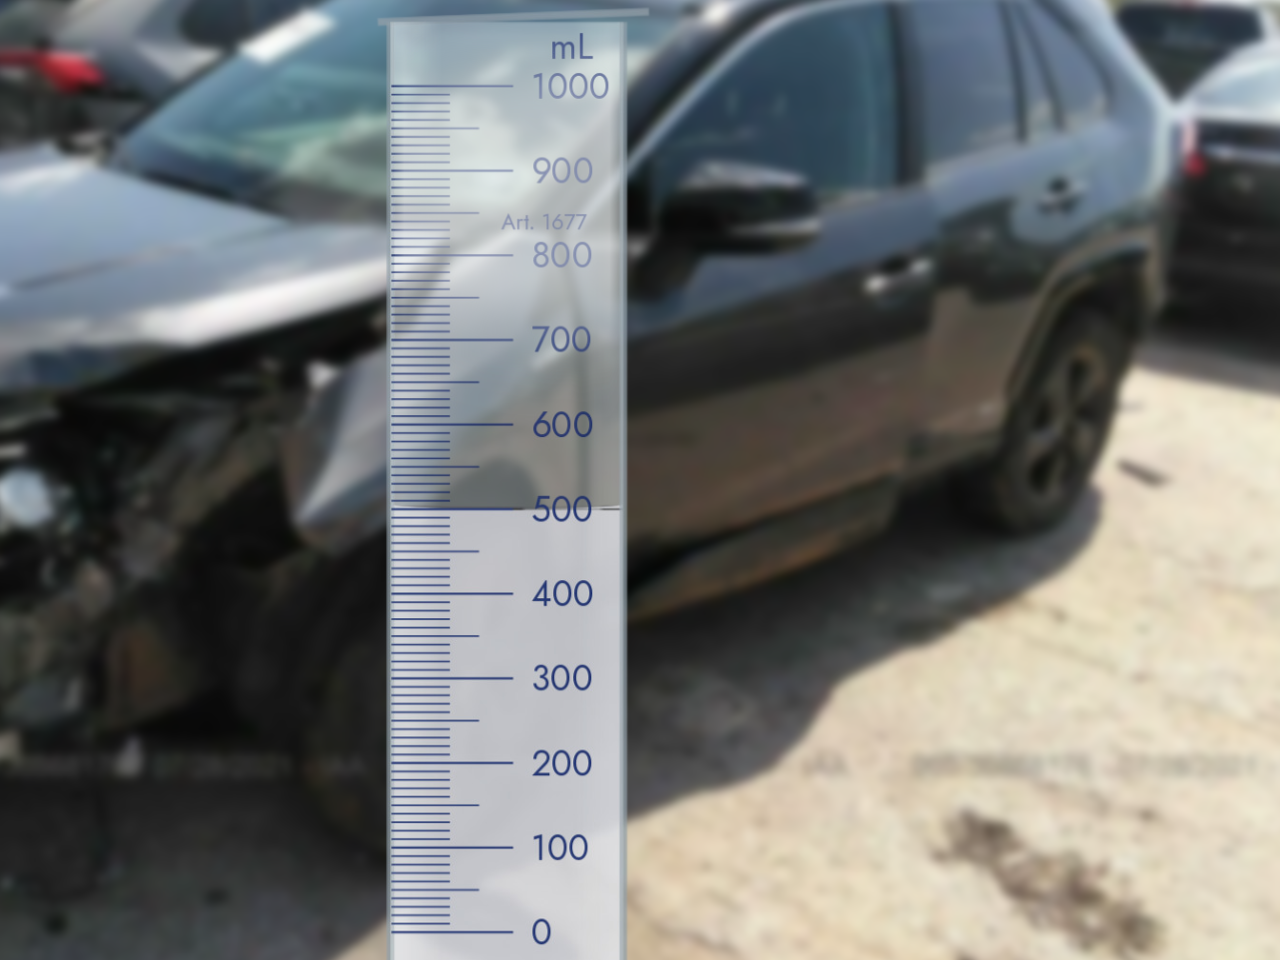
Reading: 500 mL
